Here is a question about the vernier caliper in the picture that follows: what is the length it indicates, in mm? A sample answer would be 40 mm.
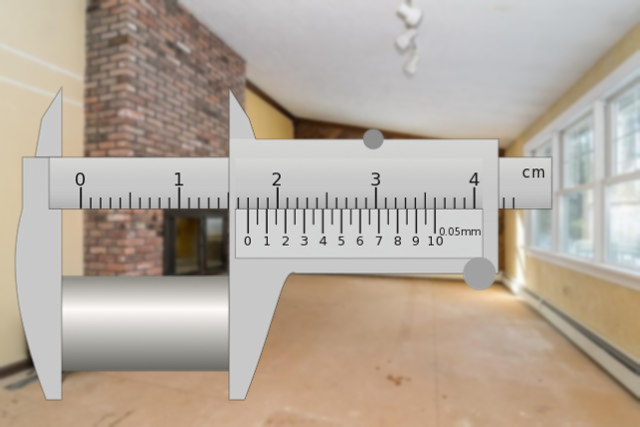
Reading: 17.0 mm
